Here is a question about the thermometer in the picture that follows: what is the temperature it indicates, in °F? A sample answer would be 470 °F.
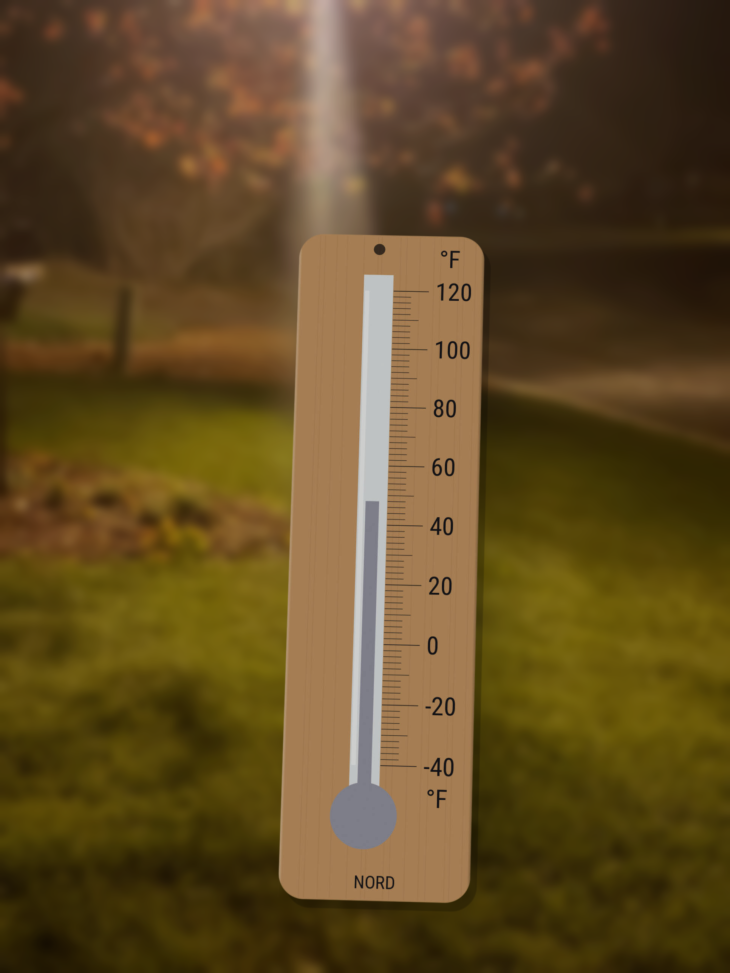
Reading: 48 °F
